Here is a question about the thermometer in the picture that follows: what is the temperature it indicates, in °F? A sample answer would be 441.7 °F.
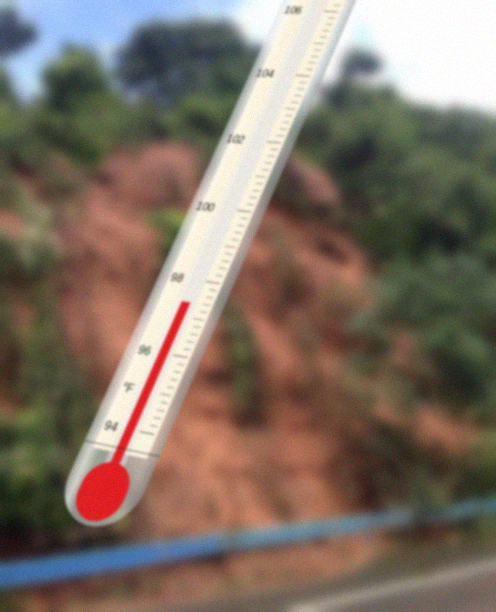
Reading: 97.4 °F
